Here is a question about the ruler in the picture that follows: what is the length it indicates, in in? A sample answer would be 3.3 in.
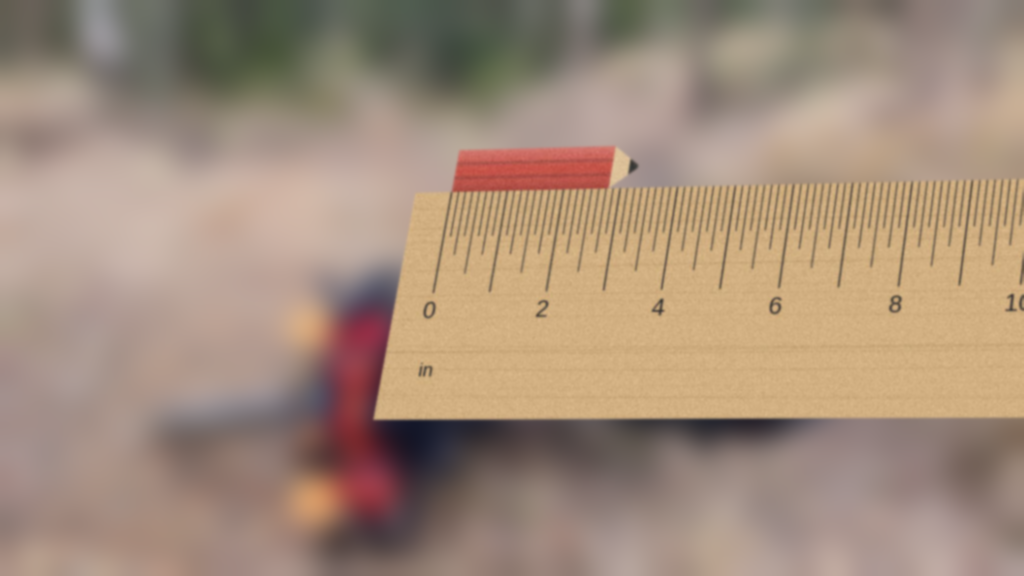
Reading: 3.25 in
